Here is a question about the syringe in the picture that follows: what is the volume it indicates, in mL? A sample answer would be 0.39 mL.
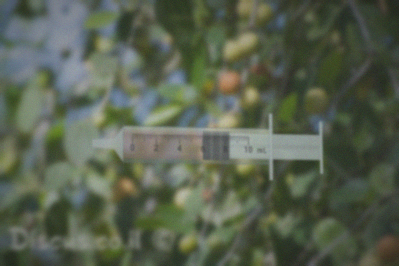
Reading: 6 mL
